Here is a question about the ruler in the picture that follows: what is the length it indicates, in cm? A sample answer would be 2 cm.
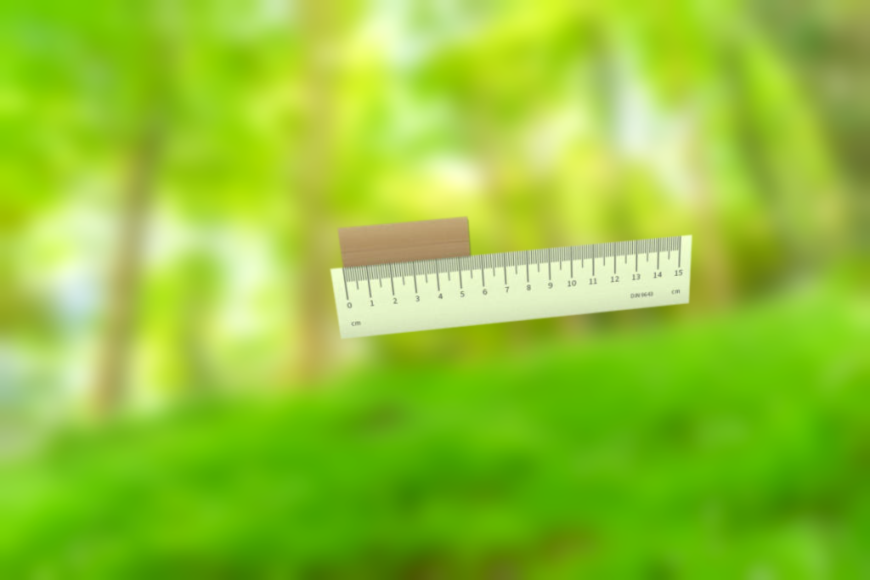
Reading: 5.5 cm
